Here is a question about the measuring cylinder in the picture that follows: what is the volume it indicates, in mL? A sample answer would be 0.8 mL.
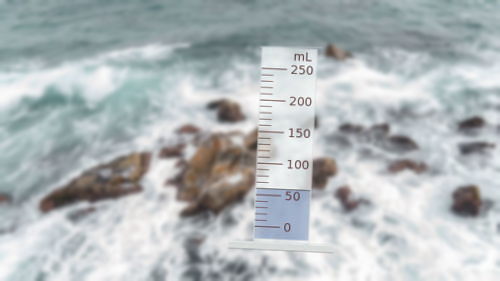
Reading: 60 mL
